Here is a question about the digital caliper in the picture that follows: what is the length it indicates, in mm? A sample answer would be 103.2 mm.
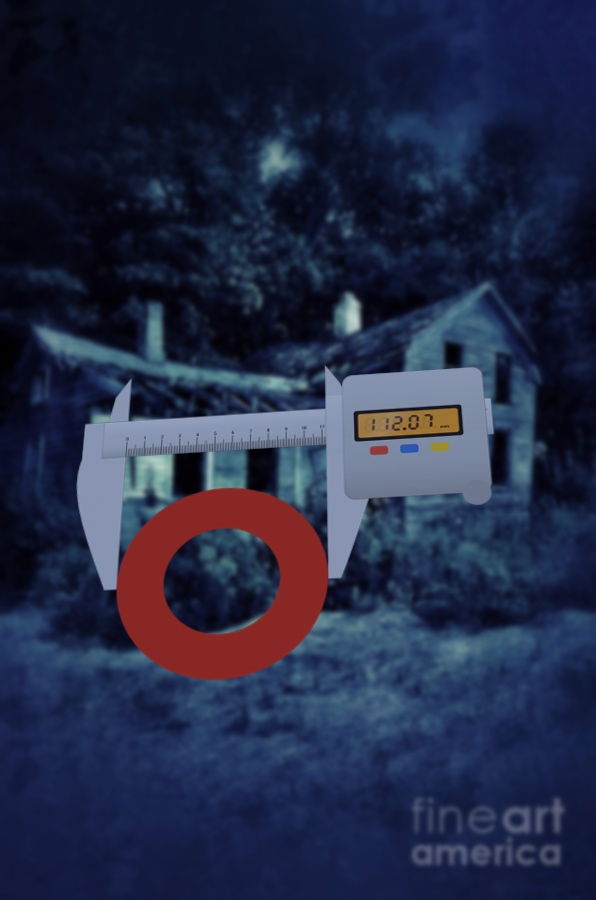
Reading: 112.07 mm
